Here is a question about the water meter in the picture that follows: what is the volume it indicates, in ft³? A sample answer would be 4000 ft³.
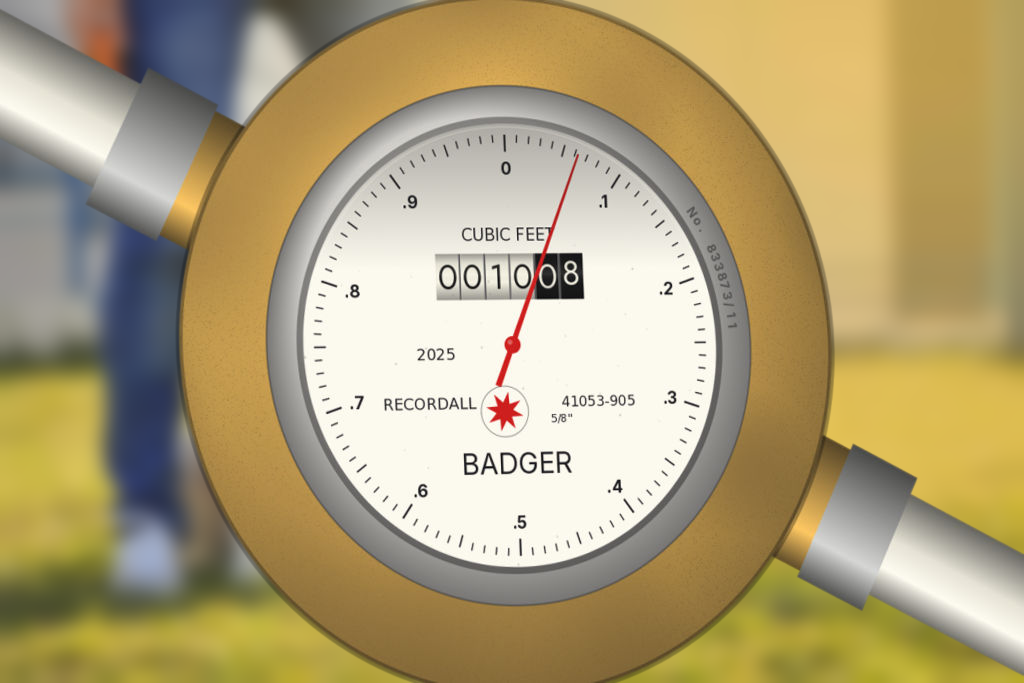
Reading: 1008.06 ft³
